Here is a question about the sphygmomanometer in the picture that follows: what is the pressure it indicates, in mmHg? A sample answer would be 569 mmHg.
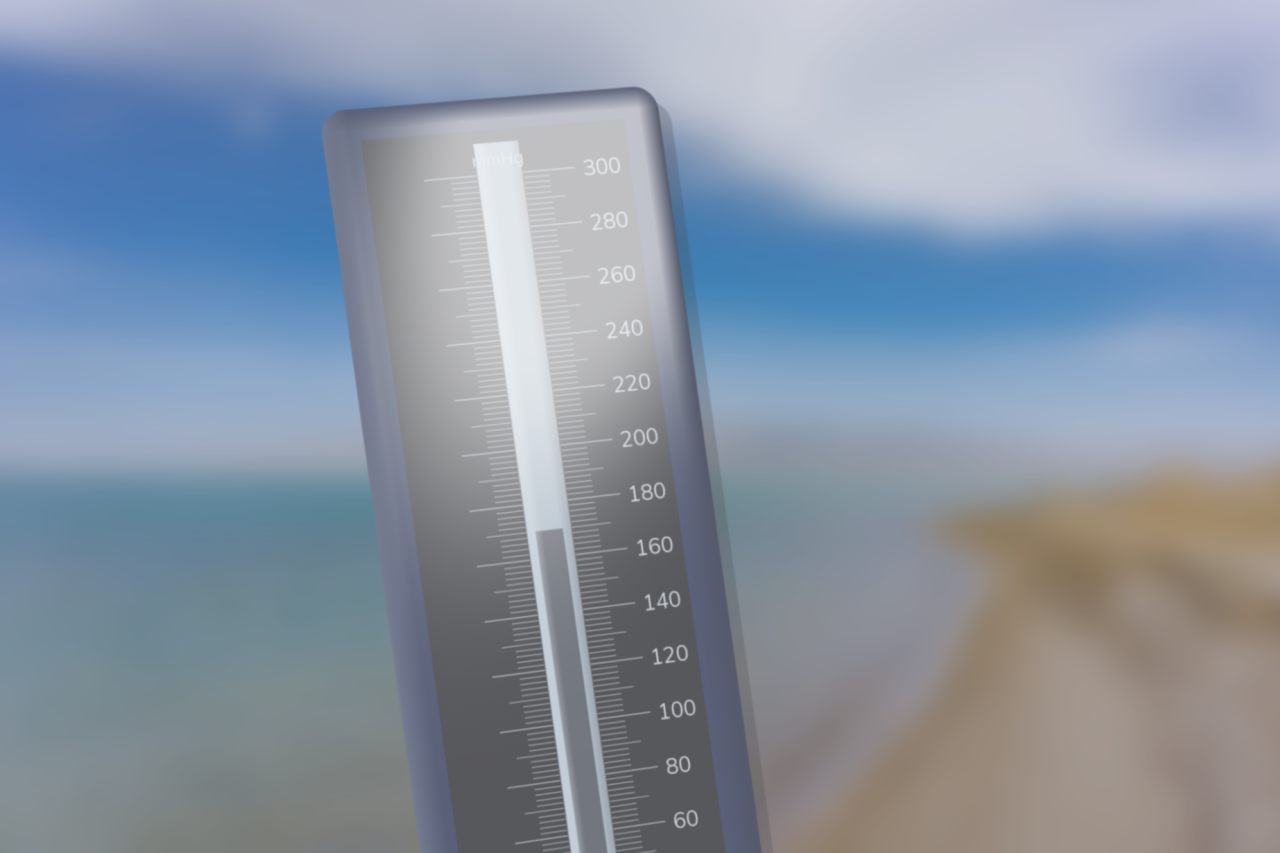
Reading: 170 mmHg
